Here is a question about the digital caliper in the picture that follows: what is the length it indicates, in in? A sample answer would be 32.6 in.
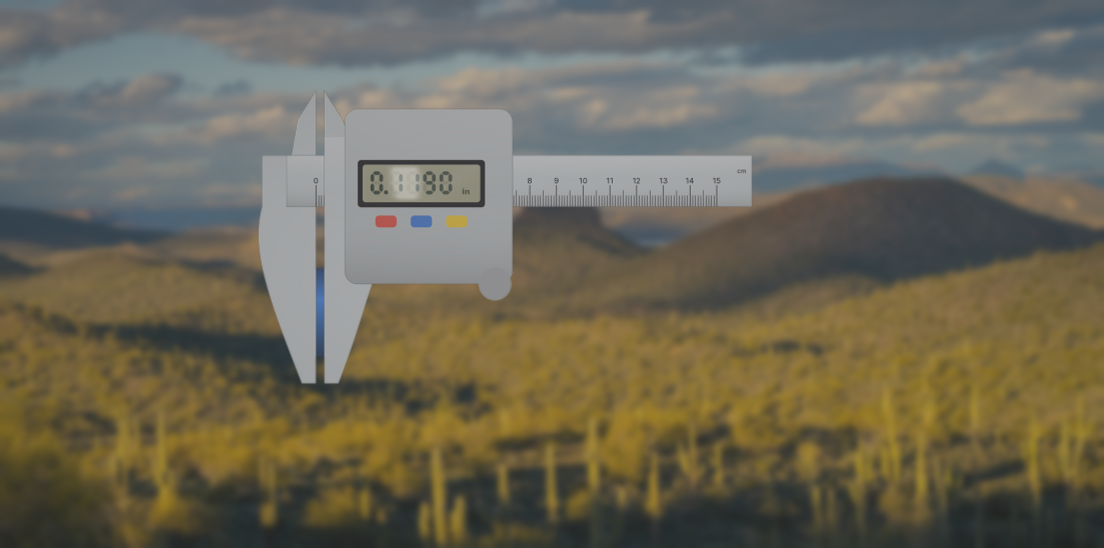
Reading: 0.1190 in
